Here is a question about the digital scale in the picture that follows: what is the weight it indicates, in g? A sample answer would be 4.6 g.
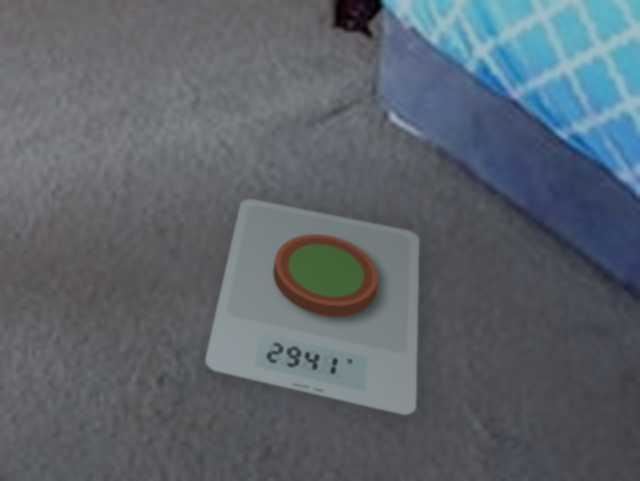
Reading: 2941 g
